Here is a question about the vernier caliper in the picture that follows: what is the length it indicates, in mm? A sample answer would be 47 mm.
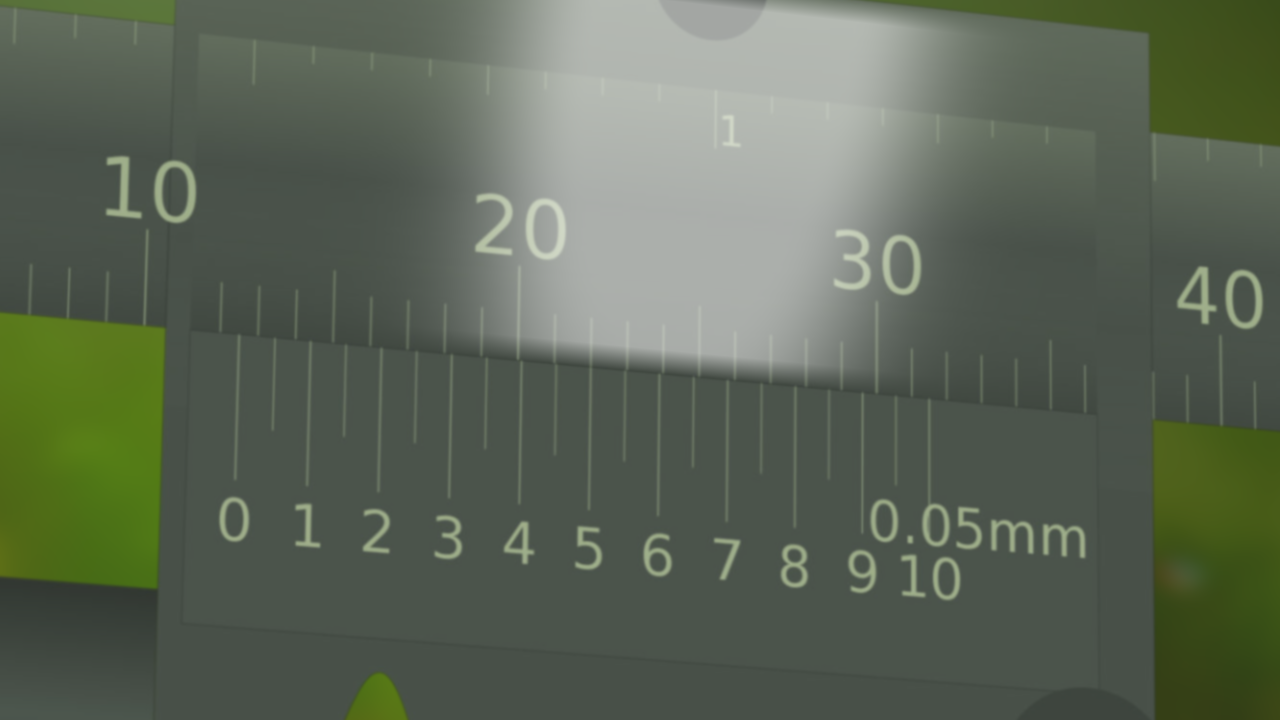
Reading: 12.50 mm
